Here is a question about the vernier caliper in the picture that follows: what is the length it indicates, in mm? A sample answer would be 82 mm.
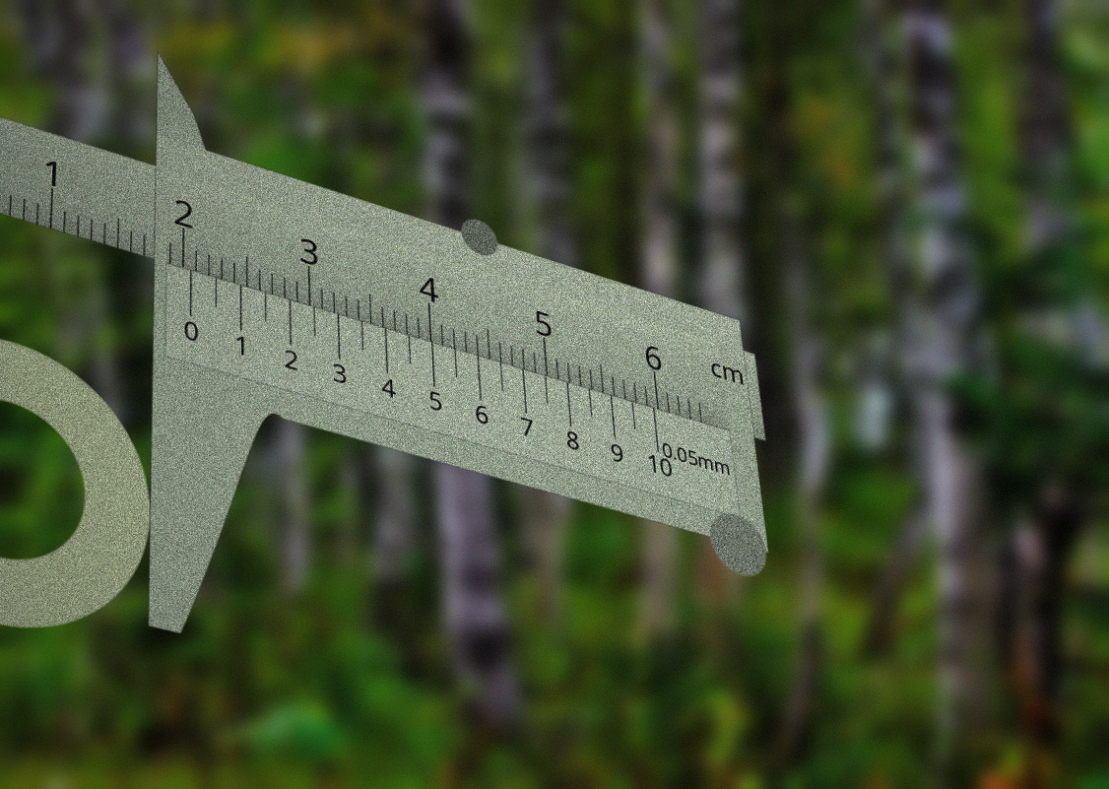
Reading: 20.6 mm
